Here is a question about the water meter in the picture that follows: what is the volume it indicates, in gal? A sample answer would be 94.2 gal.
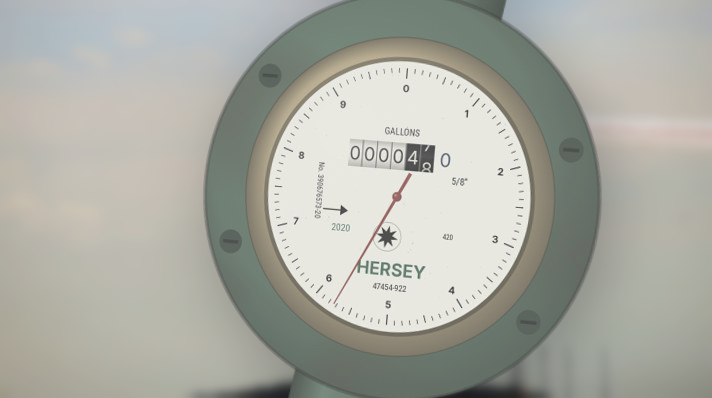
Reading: 475.7 gal
